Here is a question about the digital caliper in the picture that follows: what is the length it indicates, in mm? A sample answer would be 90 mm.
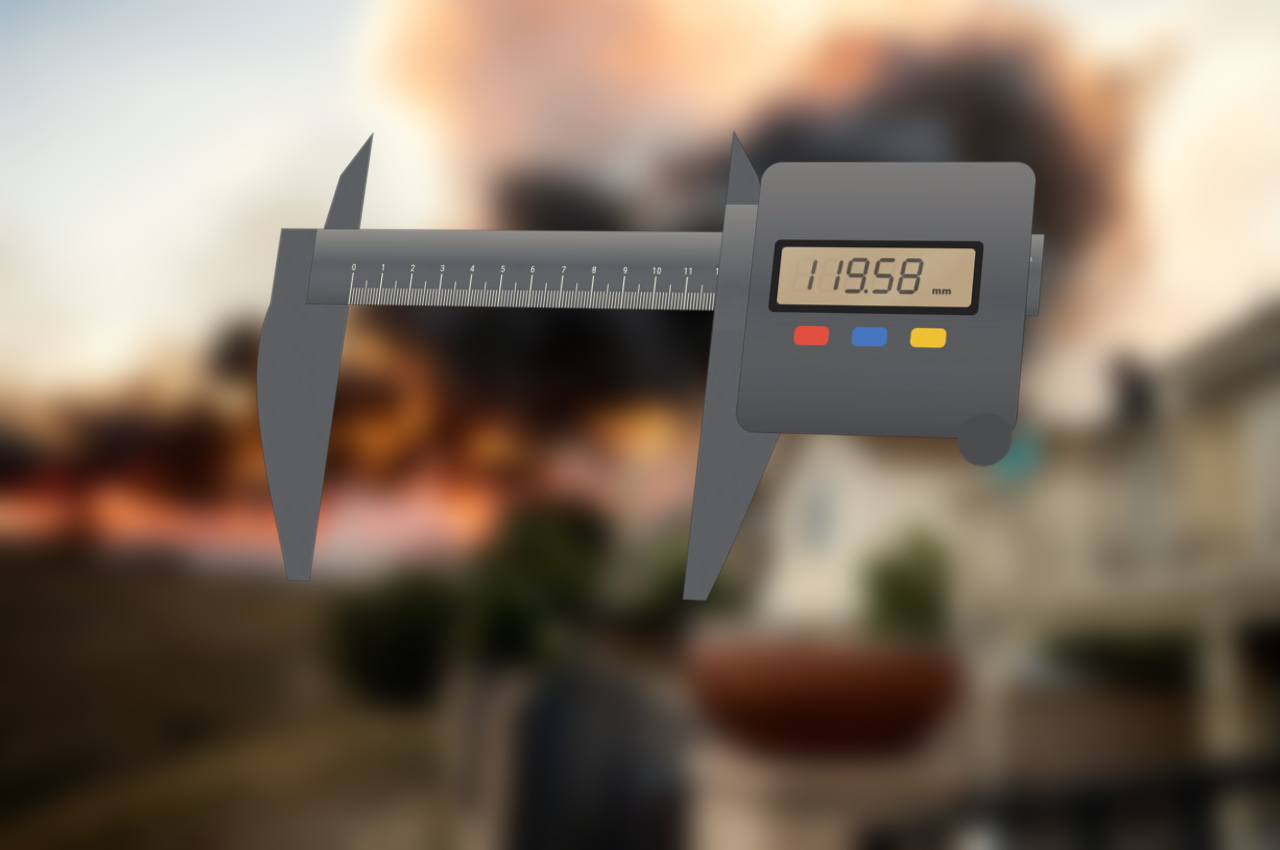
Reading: 119.58 mm
